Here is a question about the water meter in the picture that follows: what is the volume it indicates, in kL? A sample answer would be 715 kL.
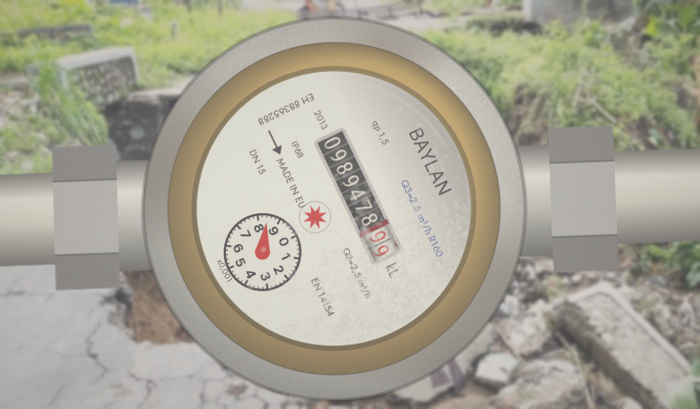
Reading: 989478.988 kL
